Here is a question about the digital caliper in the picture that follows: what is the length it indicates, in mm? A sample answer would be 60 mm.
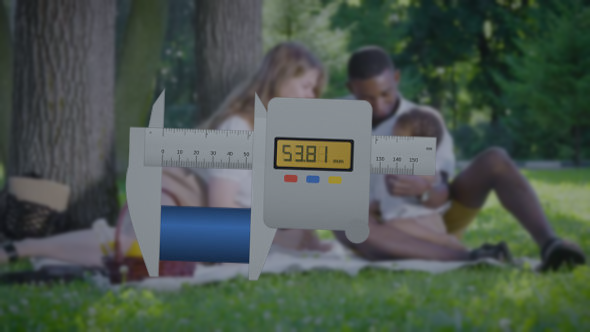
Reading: 53.81 mm
